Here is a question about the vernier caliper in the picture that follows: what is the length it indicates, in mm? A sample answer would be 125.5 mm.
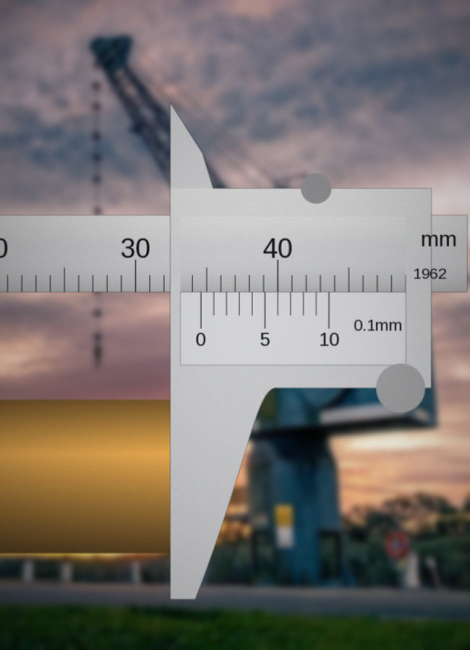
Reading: 34.6 mm
